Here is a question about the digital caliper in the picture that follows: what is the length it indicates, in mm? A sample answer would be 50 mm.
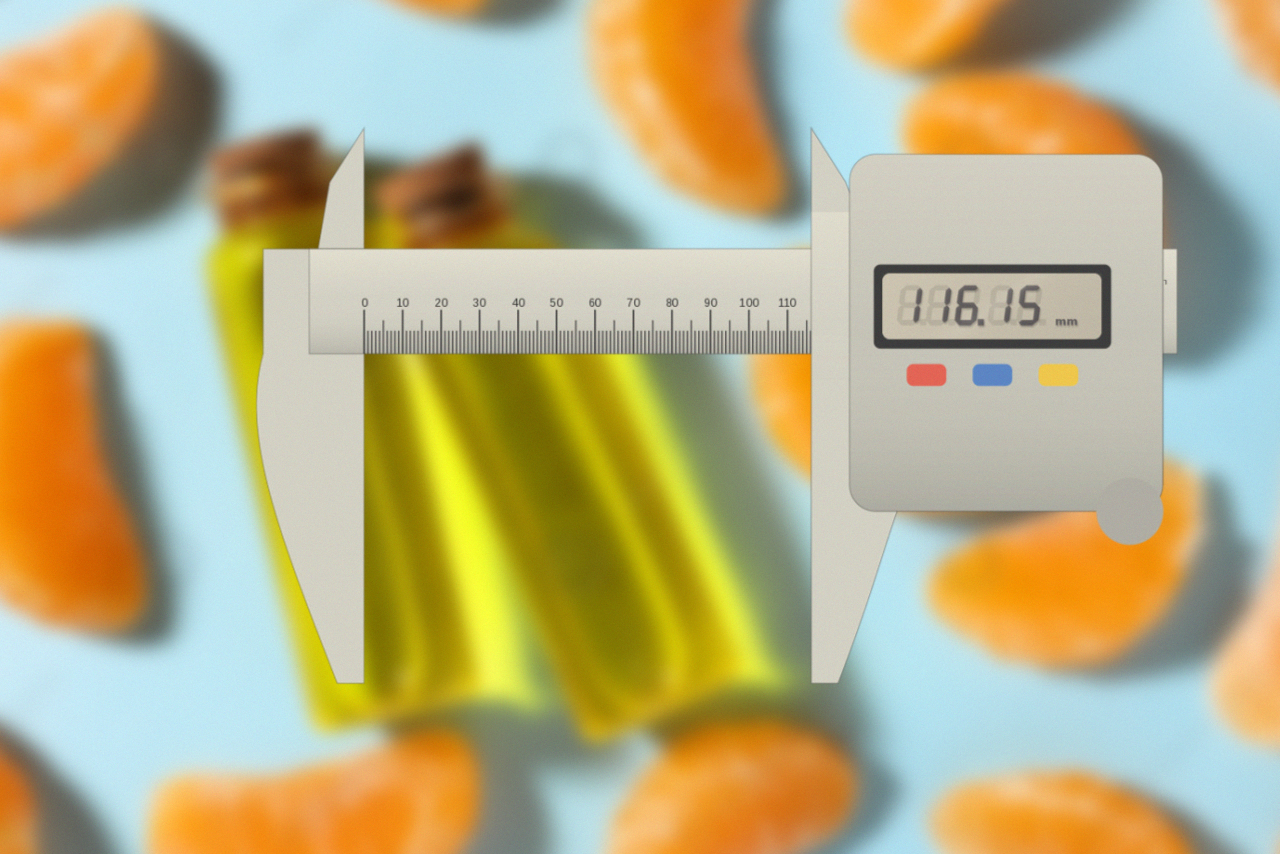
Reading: 116.15 mm
